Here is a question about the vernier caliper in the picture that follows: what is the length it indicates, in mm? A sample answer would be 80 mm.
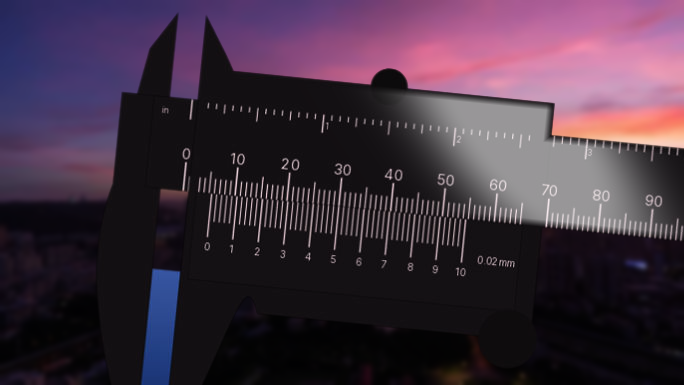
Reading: 5.5 mm
